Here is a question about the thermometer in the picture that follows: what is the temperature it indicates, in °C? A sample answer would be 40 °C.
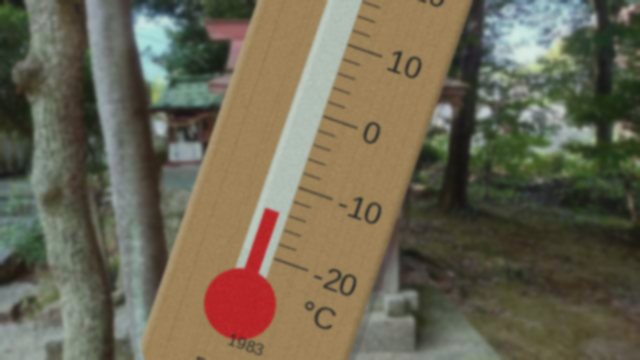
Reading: -14 °C
